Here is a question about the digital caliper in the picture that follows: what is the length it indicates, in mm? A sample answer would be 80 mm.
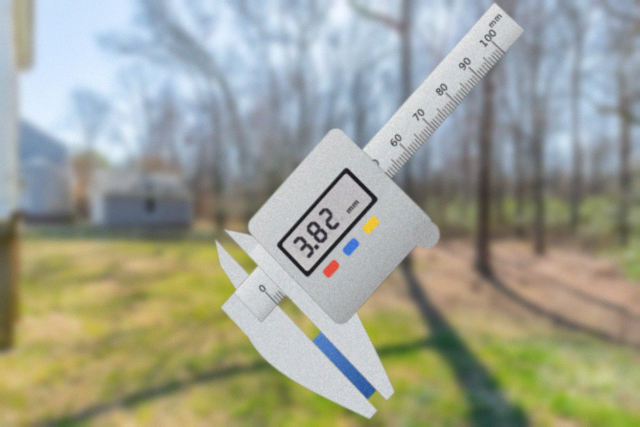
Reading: 3.82 mm
